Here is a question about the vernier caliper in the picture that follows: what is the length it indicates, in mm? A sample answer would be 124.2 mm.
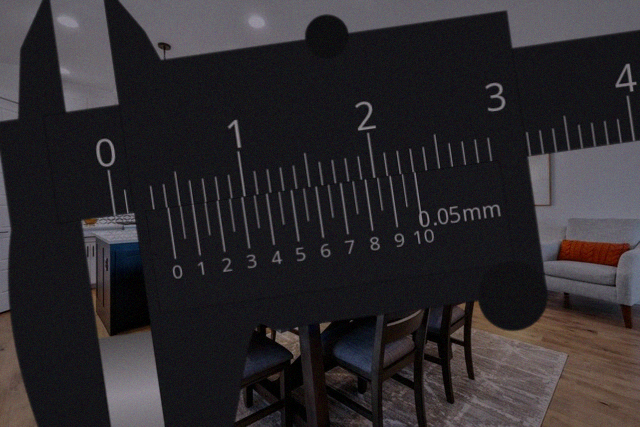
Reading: 4.1 mm
